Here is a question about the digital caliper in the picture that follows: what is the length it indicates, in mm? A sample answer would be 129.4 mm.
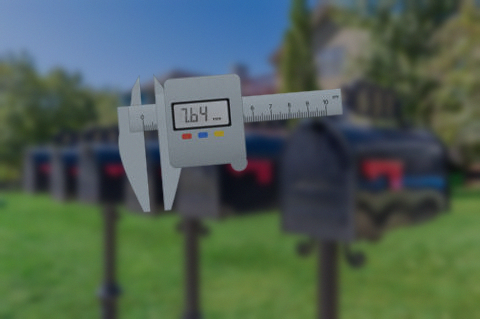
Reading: 7.64 mm
